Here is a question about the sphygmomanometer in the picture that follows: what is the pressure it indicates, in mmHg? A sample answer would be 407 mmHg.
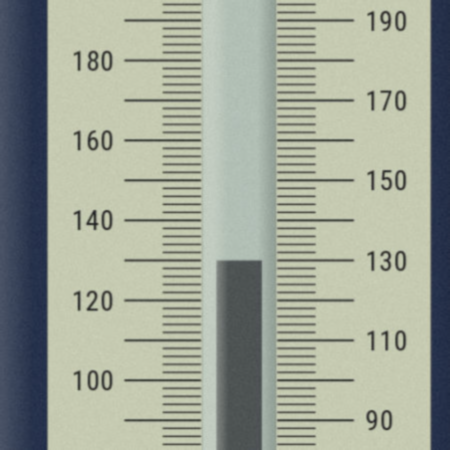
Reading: 130 mmHg
